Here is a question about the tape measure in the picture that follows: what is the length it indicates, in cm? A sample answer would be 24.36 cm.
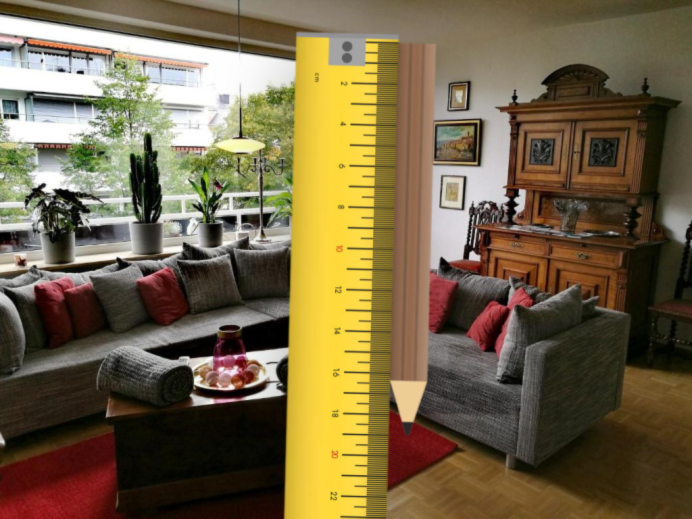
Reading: 19 cm
